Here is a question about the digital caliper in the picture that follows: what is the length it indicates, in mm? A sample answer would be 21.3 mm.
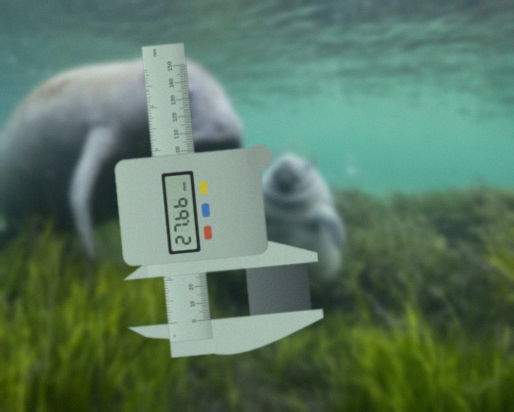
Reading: 27.66 mm
